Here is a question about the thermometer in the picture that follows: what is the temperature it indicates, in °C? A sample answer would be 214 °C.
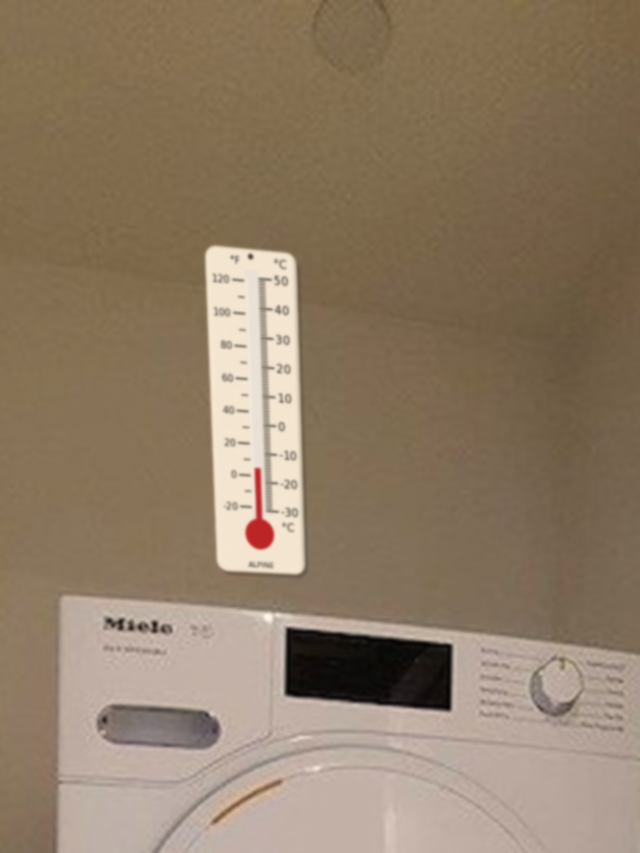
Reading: -15 °C
